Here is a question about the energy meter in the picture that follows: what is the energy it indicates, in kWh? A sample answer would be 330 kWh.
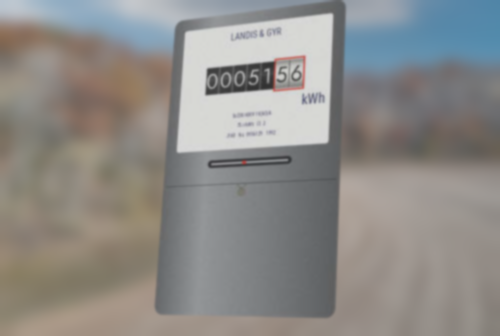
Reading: 51.56 kWh
